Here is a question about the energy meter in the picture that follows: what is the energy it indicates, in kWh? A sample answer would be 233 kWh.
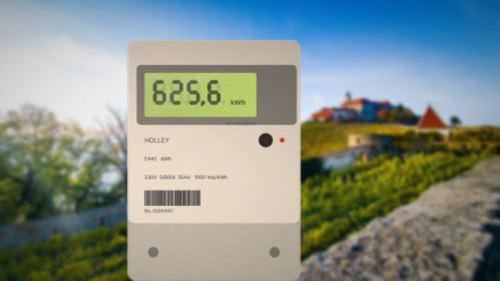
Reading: 625.6 kWh
